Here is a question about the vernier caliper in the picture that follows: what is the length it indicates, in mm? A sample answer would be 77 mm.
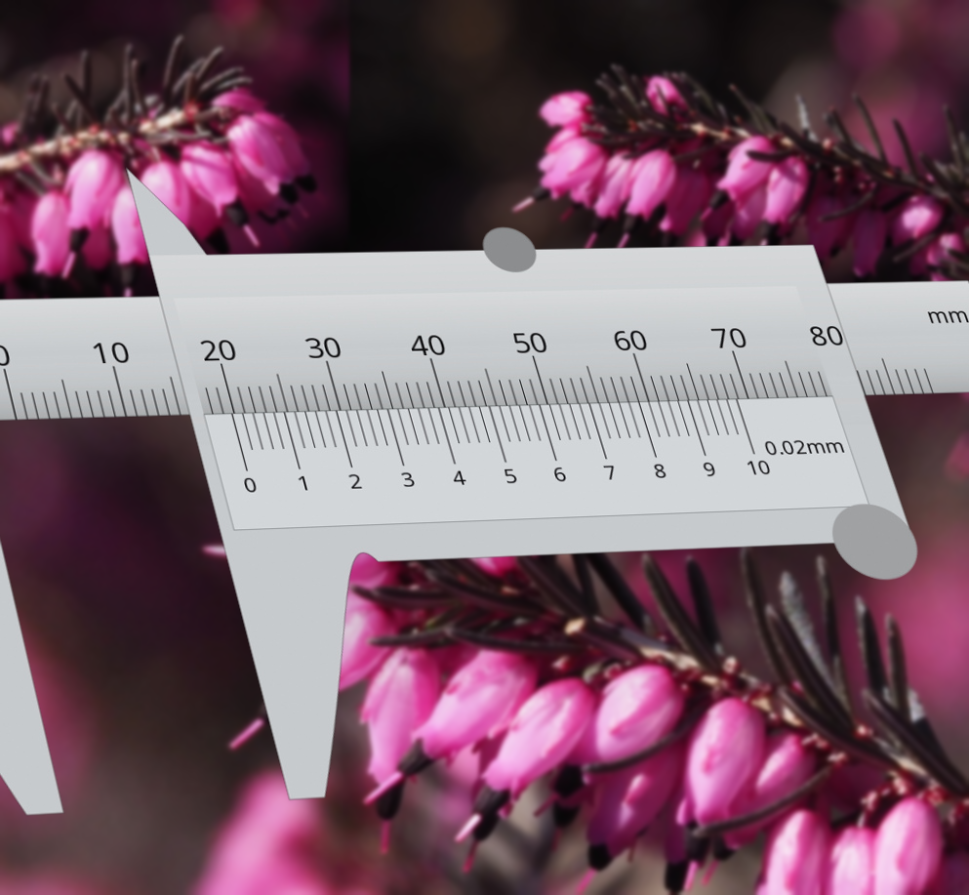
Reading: 19.8 mm
